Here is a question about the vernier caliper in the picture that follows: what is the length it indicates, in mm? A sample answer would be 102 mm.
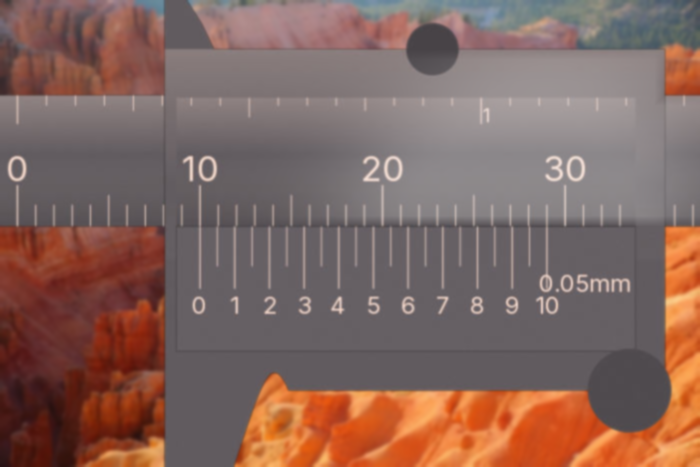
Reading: 10.0 mm
